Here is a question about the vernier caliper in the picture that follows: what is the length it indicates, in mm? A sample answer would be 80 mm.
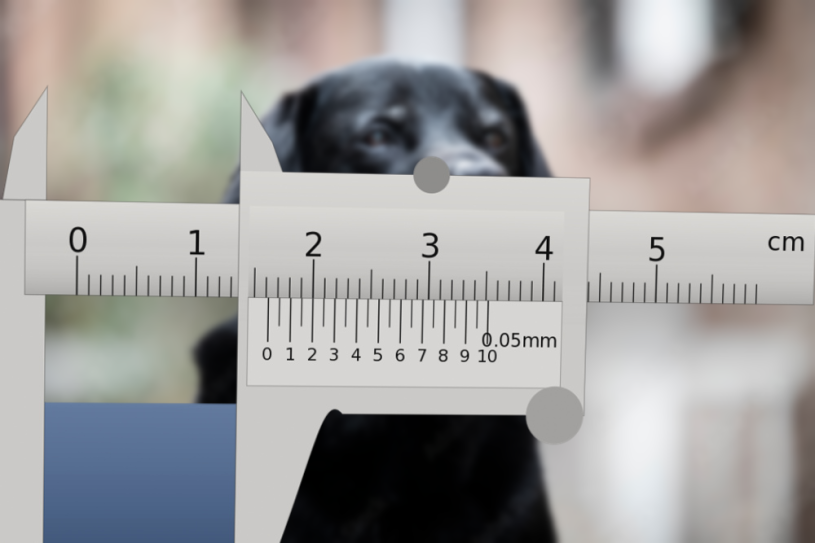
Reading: 16.2 mm
